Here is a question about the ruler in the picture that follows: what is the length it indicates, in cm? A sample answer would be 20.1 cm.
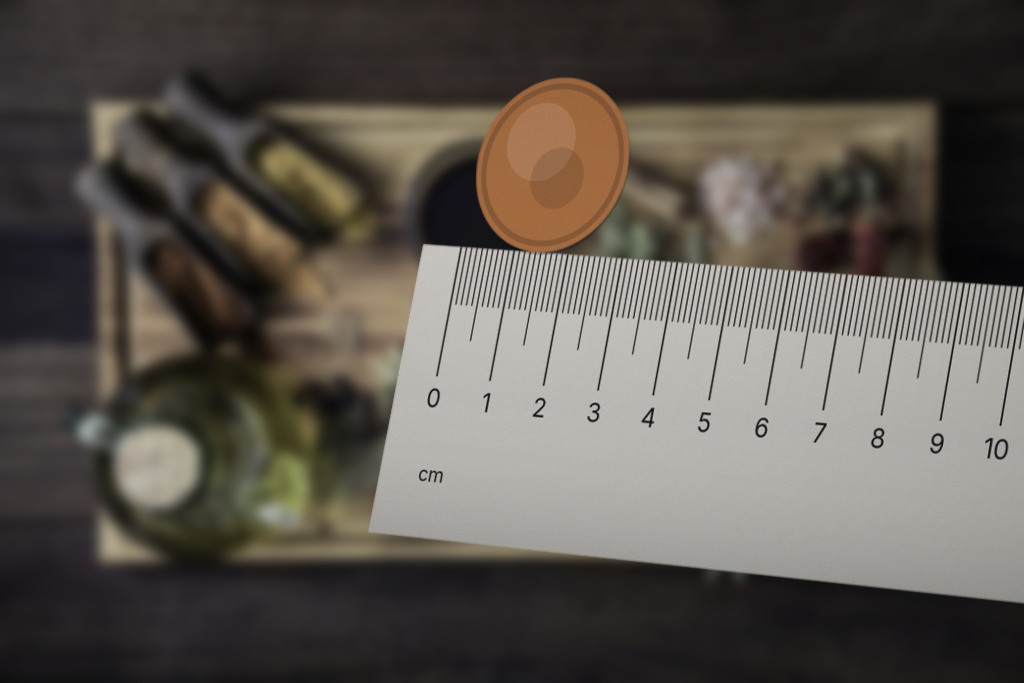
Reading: 2.8 cm
